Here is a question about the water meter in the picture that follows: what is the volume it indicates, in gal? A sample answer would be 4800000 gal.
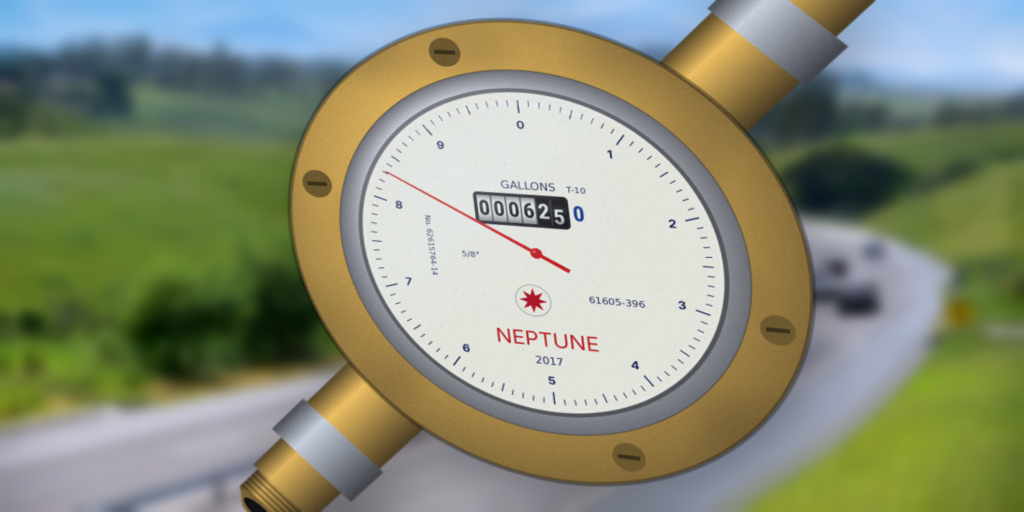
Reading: 6248.3 gal
